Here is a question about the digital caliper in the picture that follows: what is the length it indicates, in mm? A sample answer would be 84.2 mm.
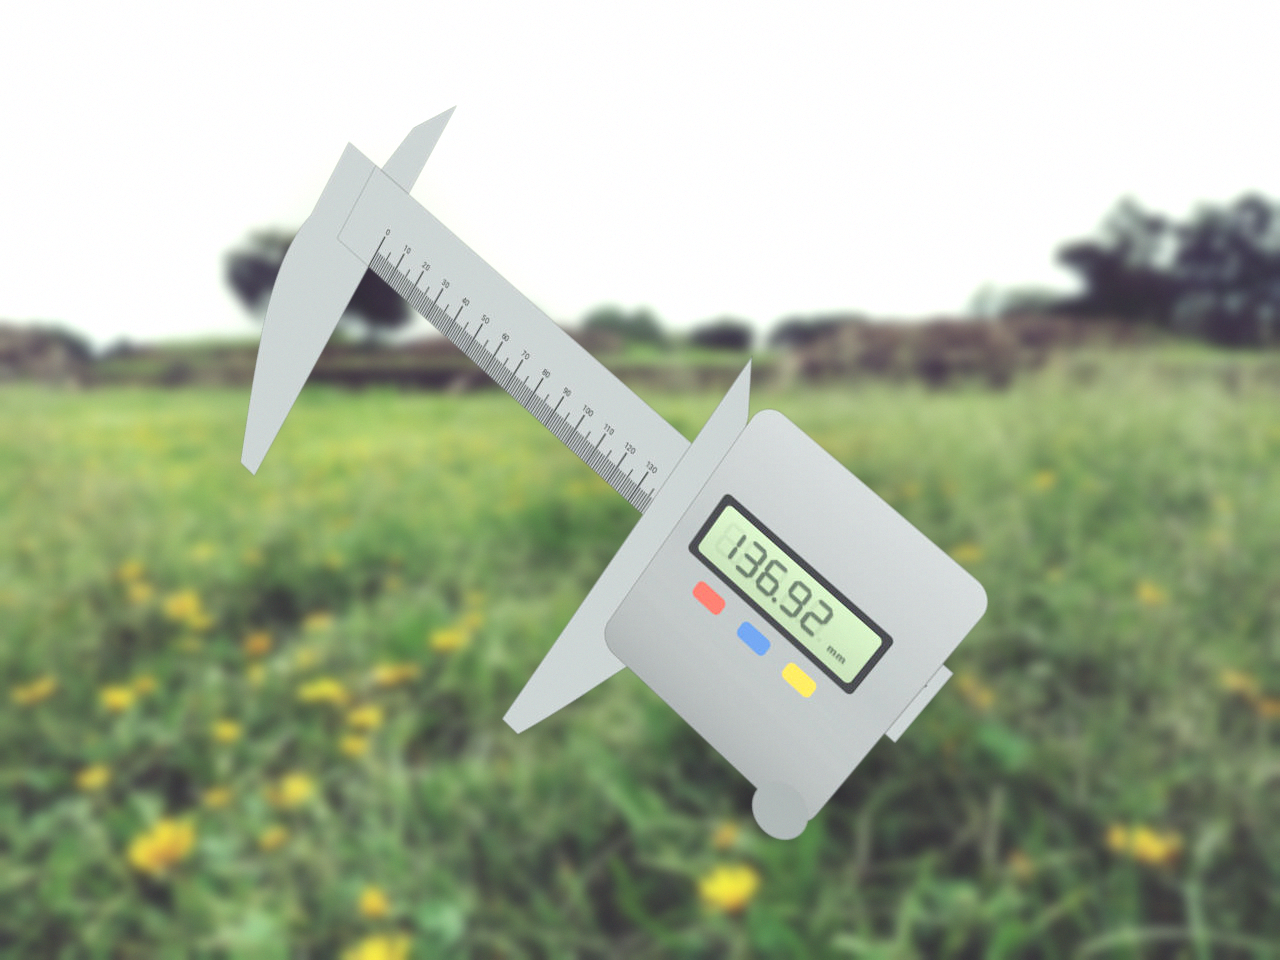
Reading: 136.92 mm
